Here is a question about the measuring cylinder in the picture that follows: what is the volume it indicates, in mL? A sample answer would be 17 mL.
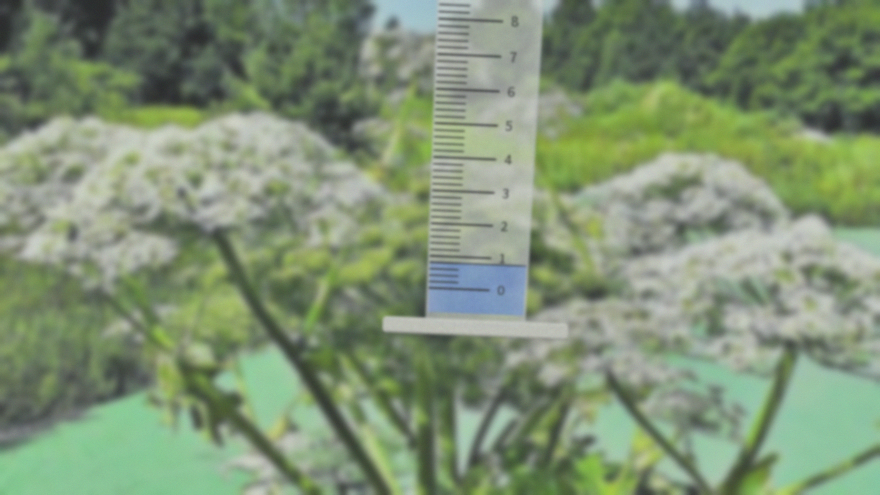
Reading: 0.8 mL
